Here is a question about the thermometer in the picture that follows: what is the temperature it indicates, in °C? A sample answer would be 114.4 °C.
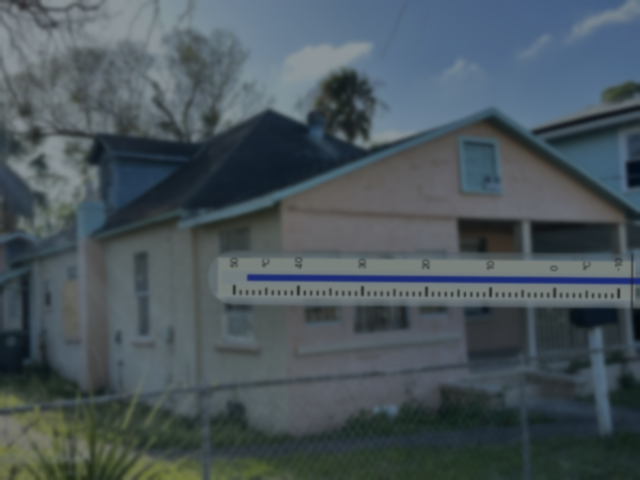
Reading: 48 °C
